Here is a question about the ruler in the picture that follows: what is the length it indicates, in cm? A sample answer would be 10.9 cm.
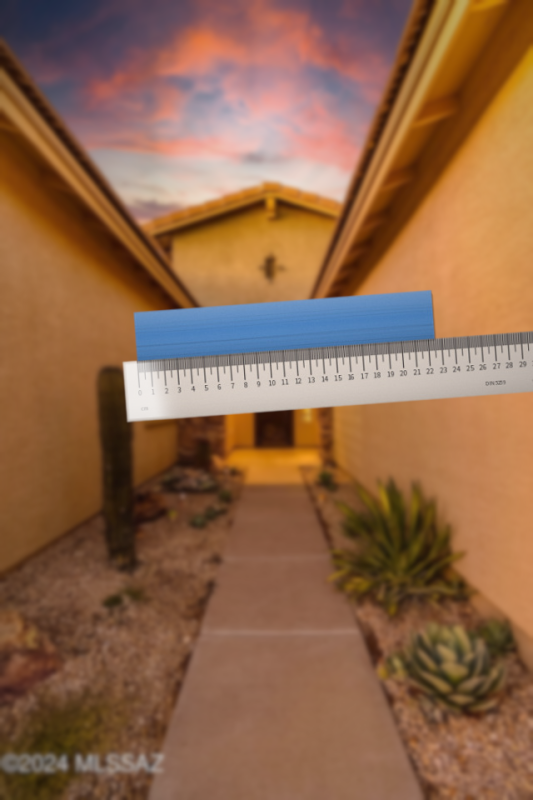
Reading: 22.5 cm
